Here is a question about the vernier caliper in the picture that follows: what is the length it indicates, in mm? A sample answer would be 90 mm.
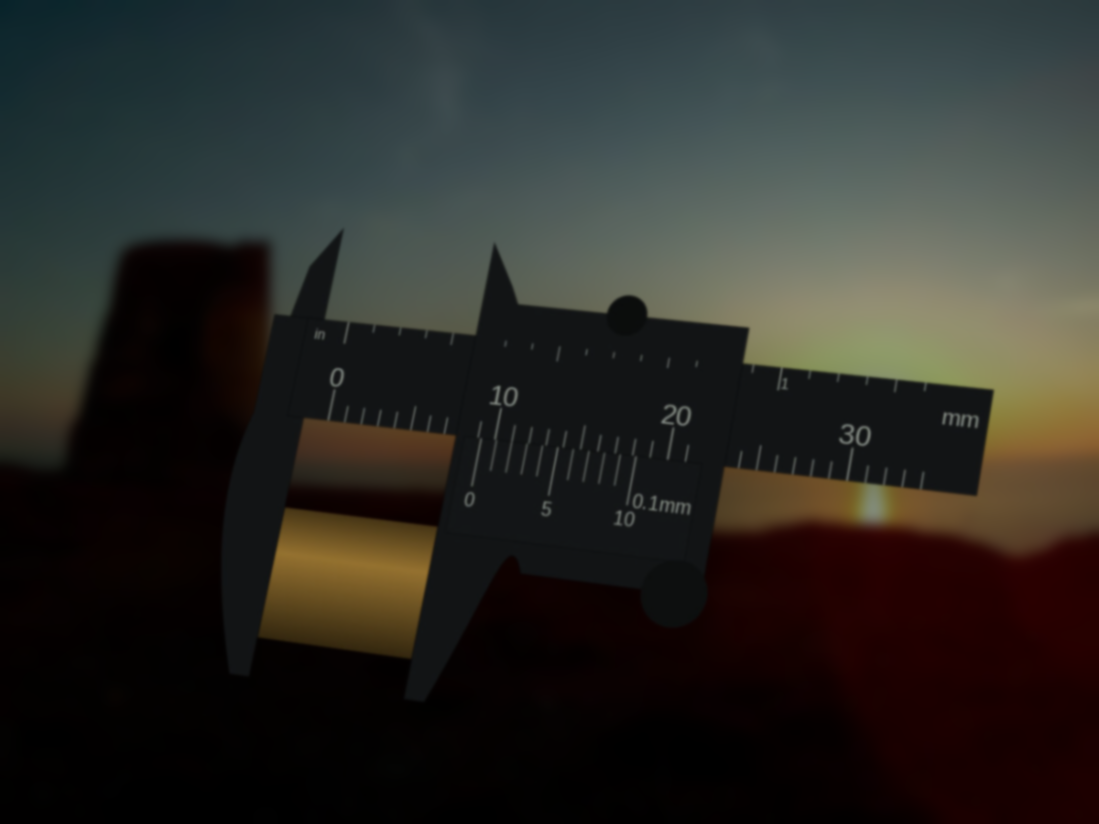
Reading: 9.2 mm
